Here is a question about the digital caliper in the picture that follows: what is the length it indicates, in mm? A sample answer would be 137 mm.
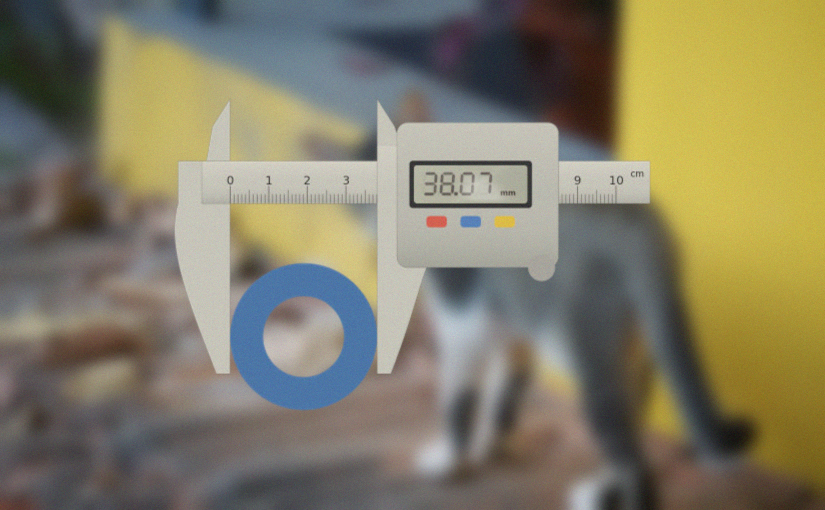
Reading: 38.07 mm
